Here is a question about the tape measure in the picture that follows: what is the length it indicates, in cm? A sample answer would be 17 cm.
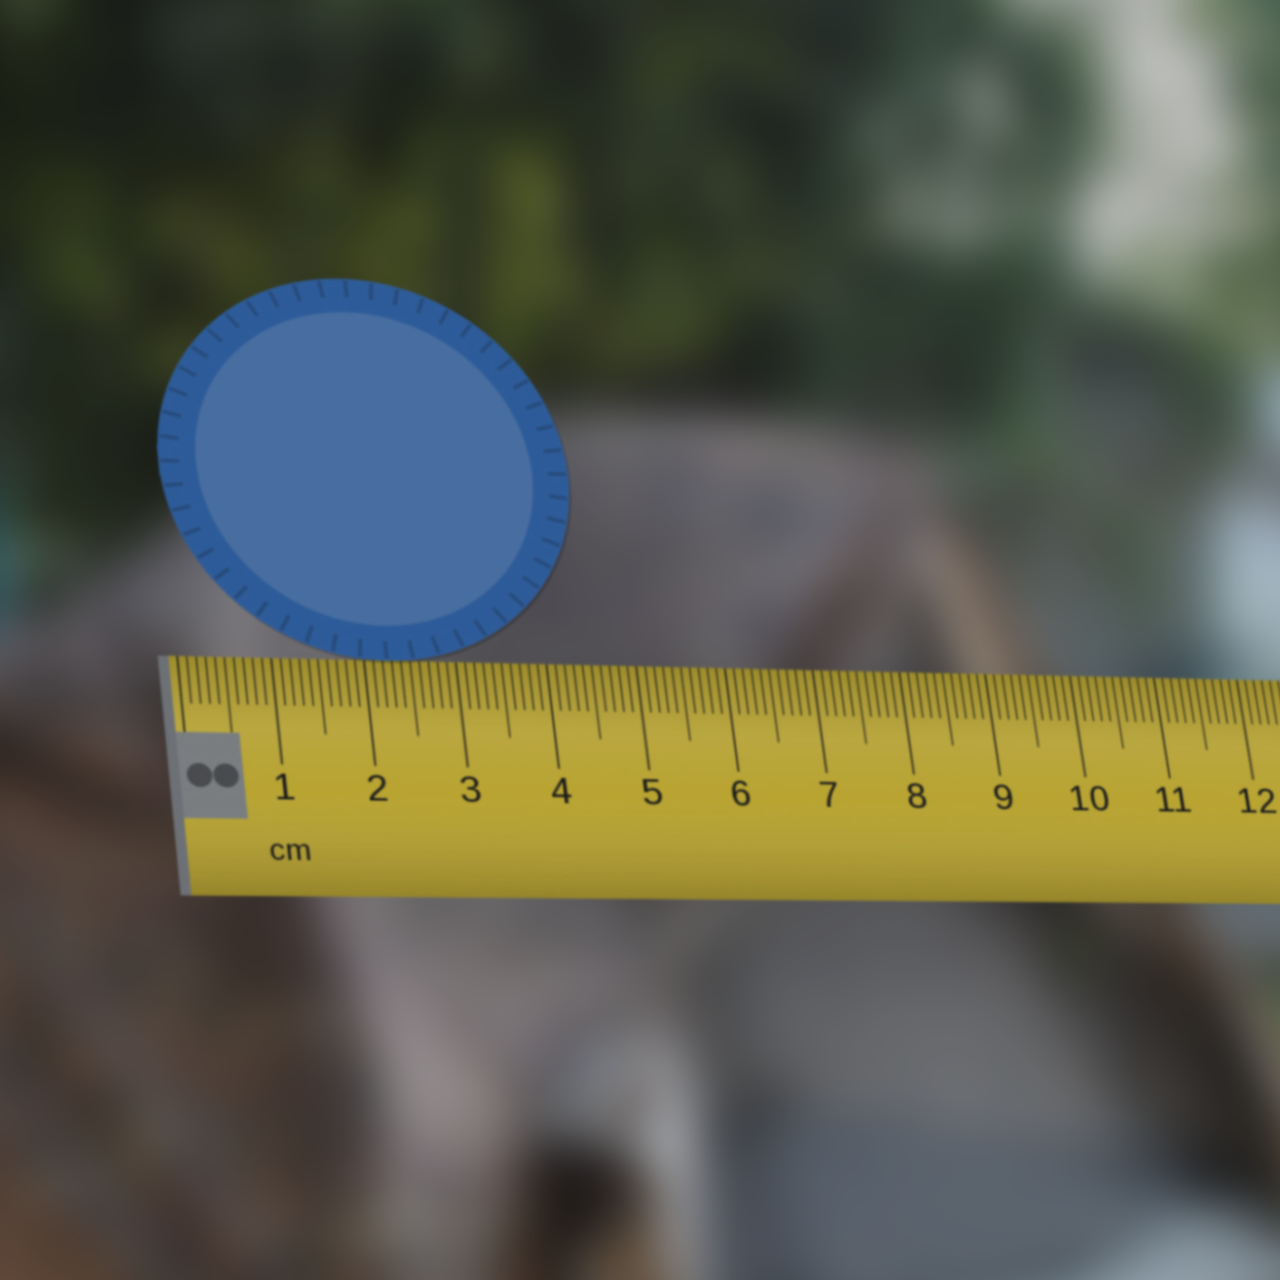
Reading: 4.5 cm
